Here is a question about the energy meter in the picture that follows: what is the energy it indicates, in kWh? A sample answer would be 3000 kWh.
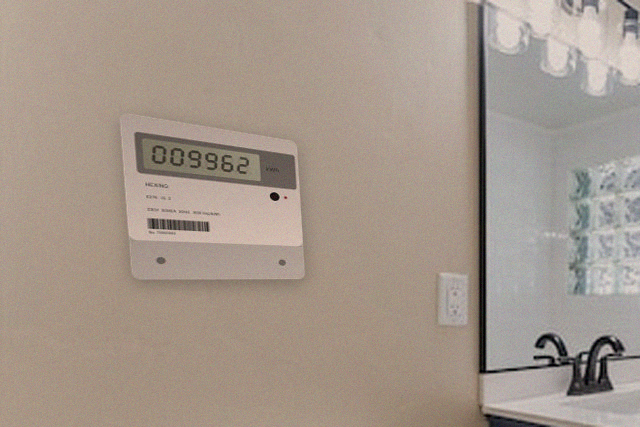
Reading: 9962 kWh
